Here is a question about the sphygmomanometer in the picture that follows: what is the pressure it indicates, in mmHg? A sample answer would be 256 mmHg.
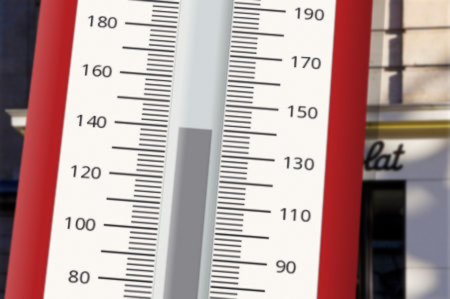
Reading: 140 mmHg
